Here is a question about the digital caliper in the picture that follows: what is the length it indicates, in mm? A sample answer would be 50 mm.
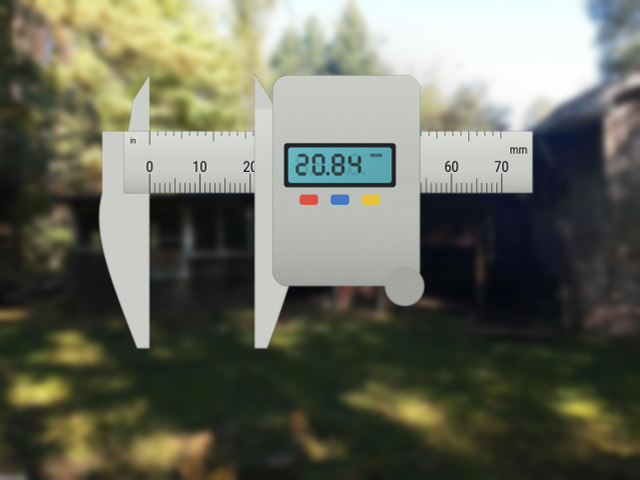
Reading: 20.84 mm
